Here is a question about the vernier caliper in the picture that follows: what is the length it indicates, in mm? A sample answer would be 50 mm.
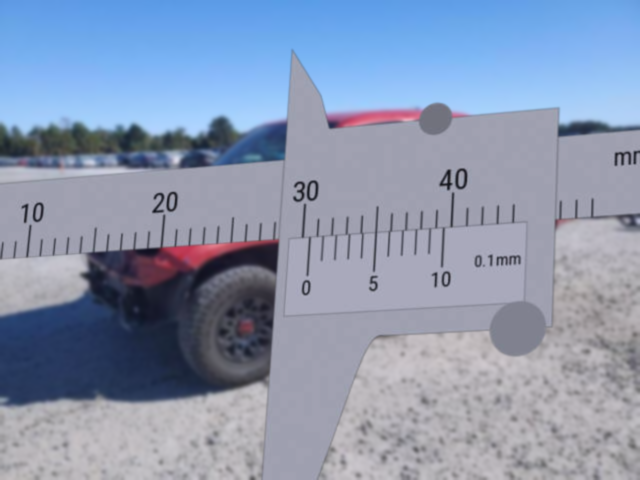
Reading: 30.5 mm
